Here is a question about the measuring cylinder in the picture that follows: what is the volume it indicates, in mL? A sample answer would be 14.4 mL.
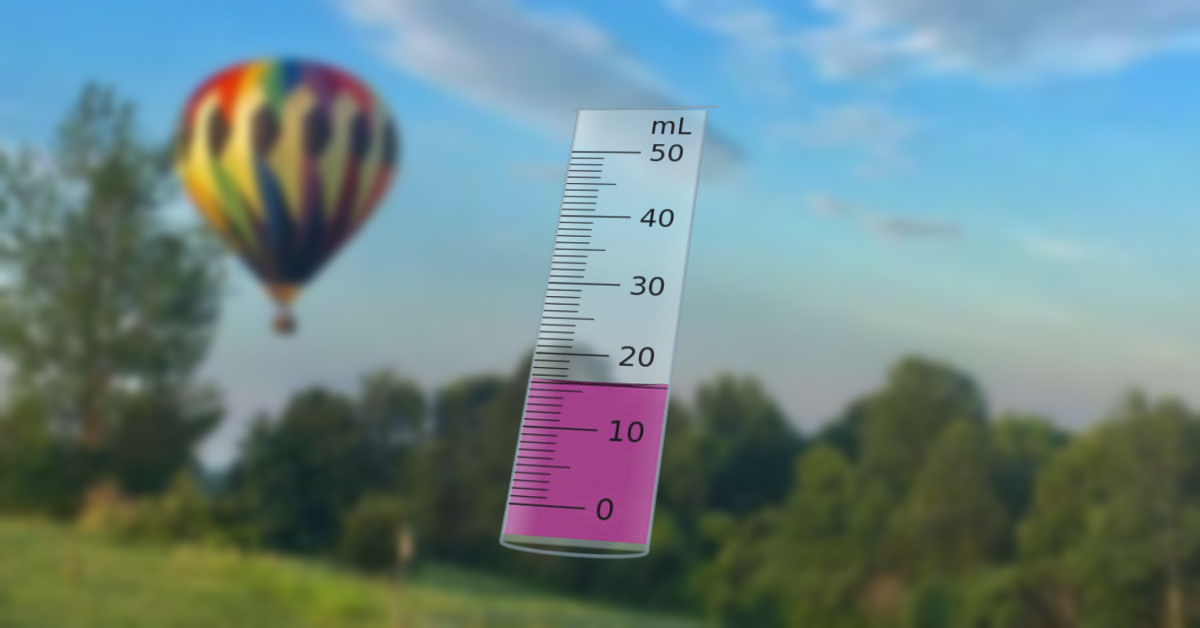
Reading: 16 mL
